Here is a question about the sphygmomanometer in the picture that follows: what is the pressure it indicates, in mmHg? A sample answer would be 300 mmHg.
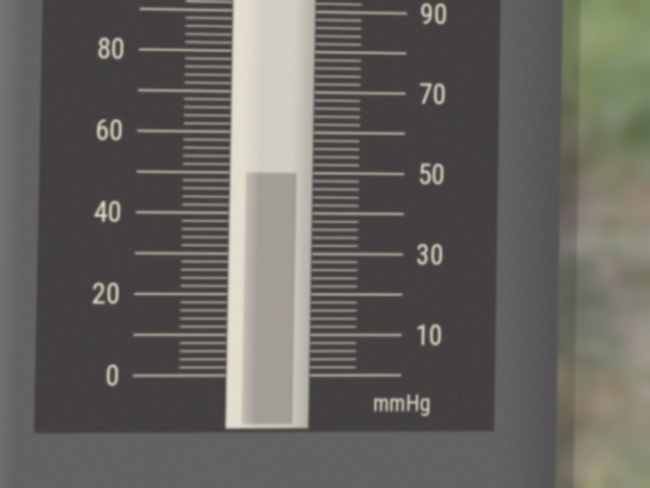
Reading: 50 mmHg
